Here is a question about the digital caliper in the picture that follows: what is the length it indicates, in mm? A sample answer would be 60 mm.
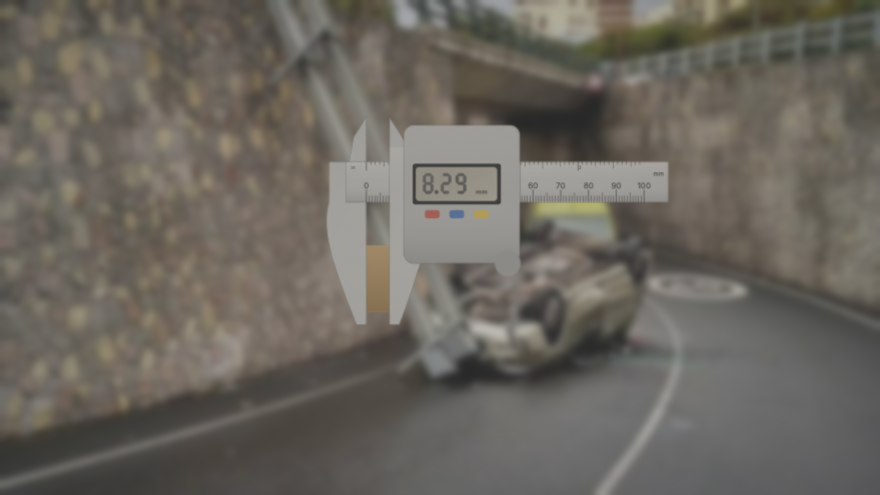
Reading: 8.29 mm
